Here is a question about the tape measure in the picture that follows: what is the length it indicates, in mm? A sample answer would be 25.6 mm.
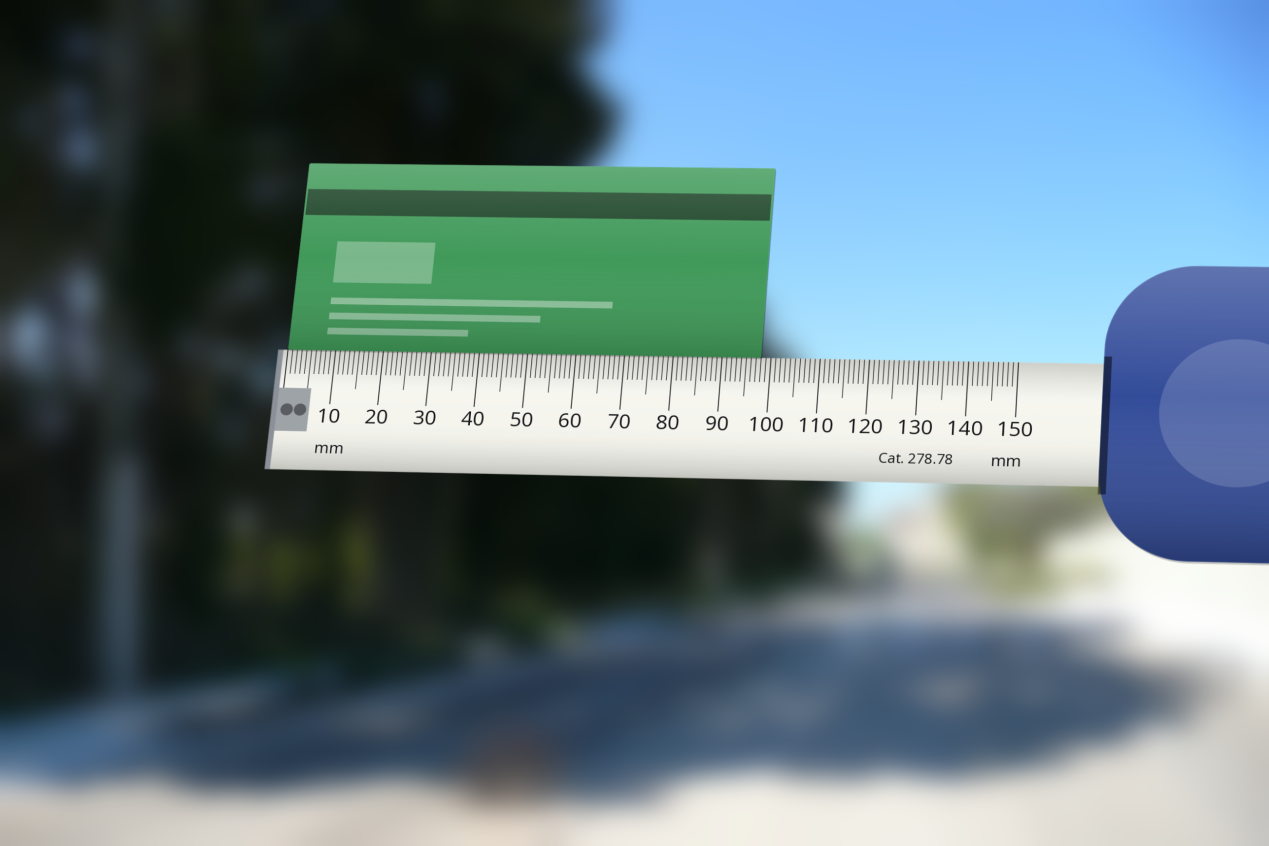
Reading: 98 mm
